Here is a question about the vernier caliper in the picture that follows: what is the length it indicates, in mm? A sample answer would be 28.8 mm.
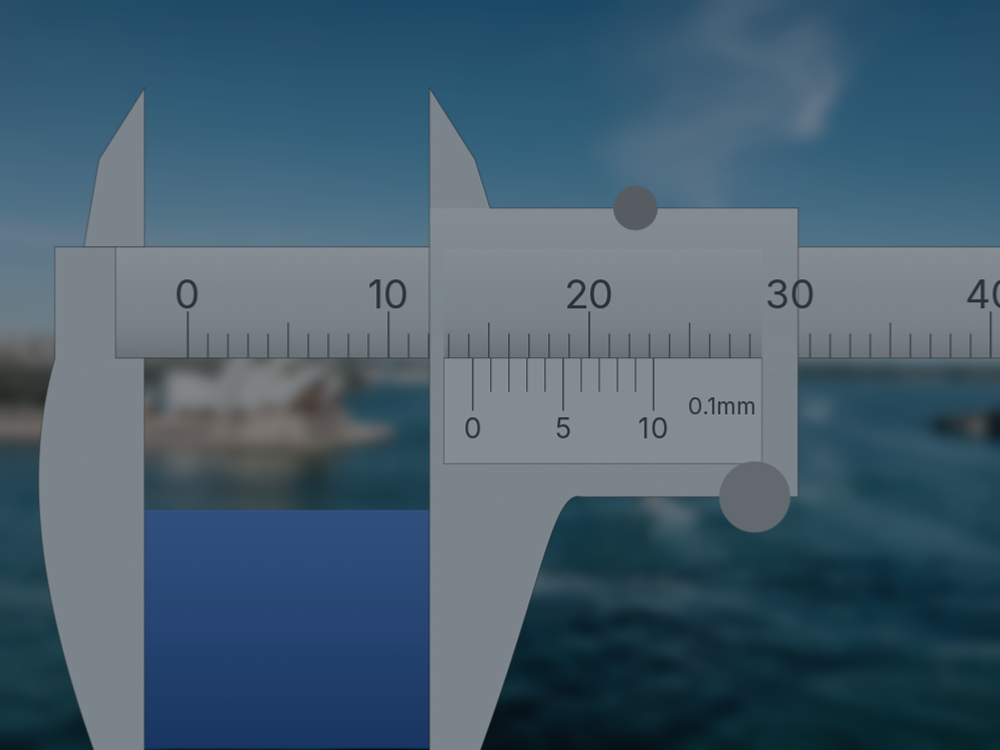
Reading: 14.2 mm
